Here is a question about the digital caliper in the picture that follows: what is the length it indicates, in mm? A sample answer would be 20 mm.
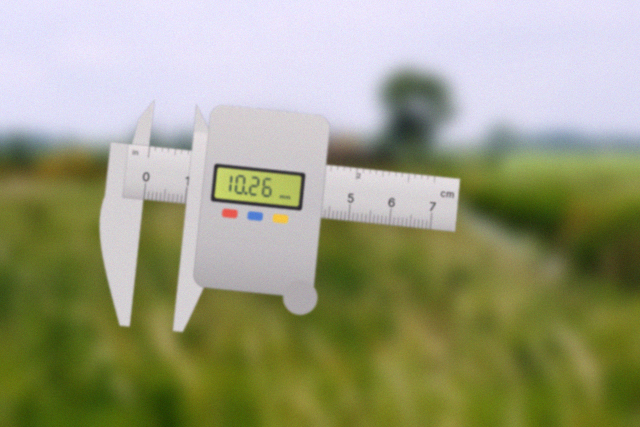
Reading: 10.26 mm
